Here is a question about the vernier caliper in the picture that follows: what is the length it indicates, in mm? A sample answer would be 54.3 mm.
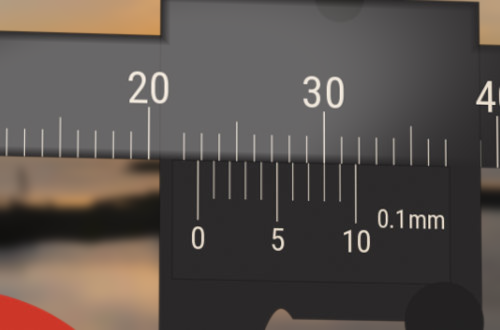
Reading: 22.8 mm
